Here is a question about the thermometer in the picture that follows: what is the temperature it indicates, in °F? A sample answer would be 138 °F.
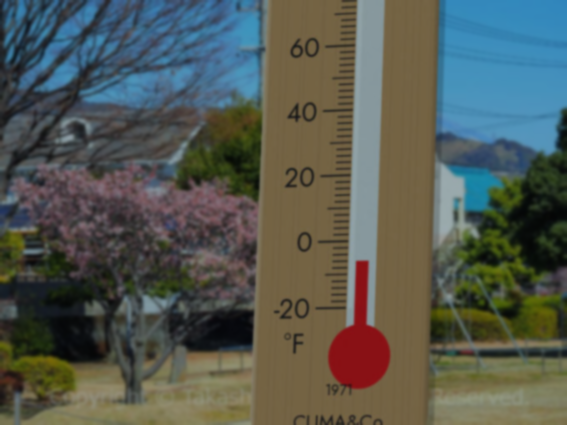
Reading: -6 °F
